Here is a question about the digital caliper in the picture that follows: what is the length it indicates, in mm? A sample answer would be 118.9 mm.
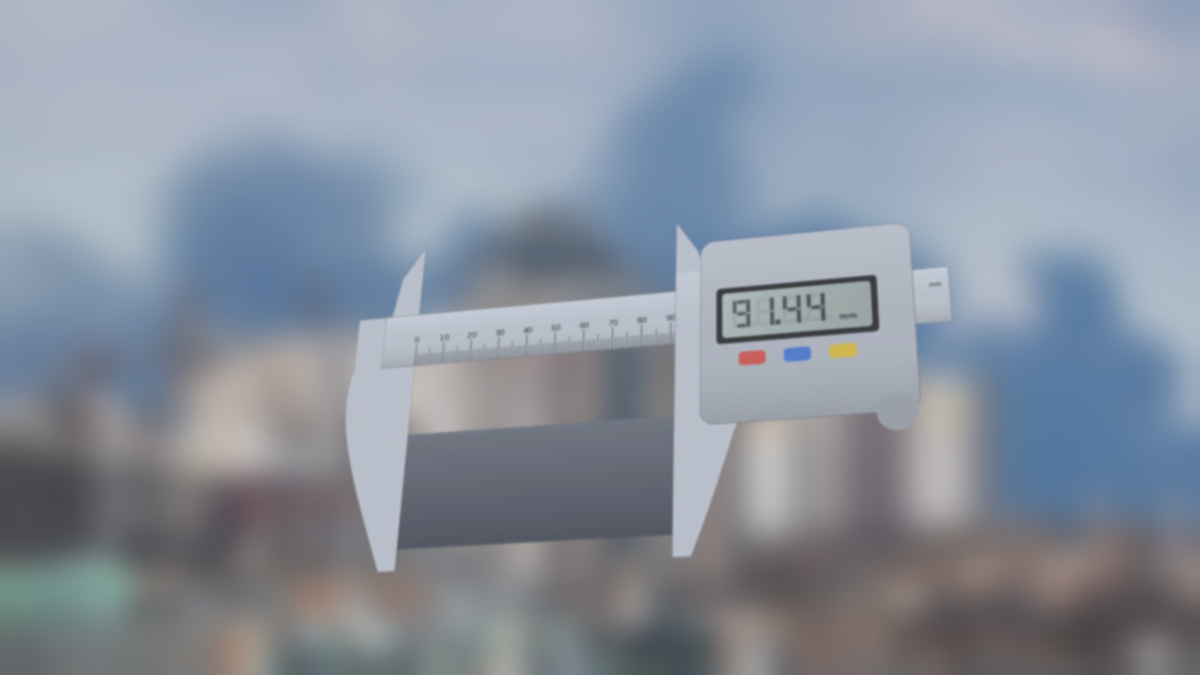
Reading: 91.44 mm
